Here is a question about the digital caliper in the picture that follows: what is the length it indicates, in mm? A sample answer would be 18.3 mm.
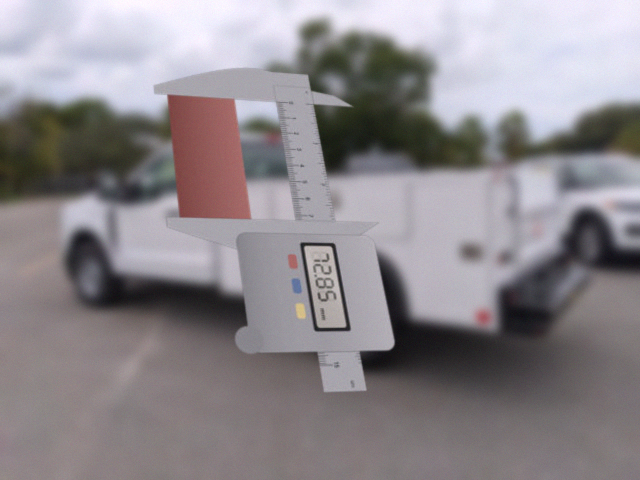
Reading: 72.85 mm
